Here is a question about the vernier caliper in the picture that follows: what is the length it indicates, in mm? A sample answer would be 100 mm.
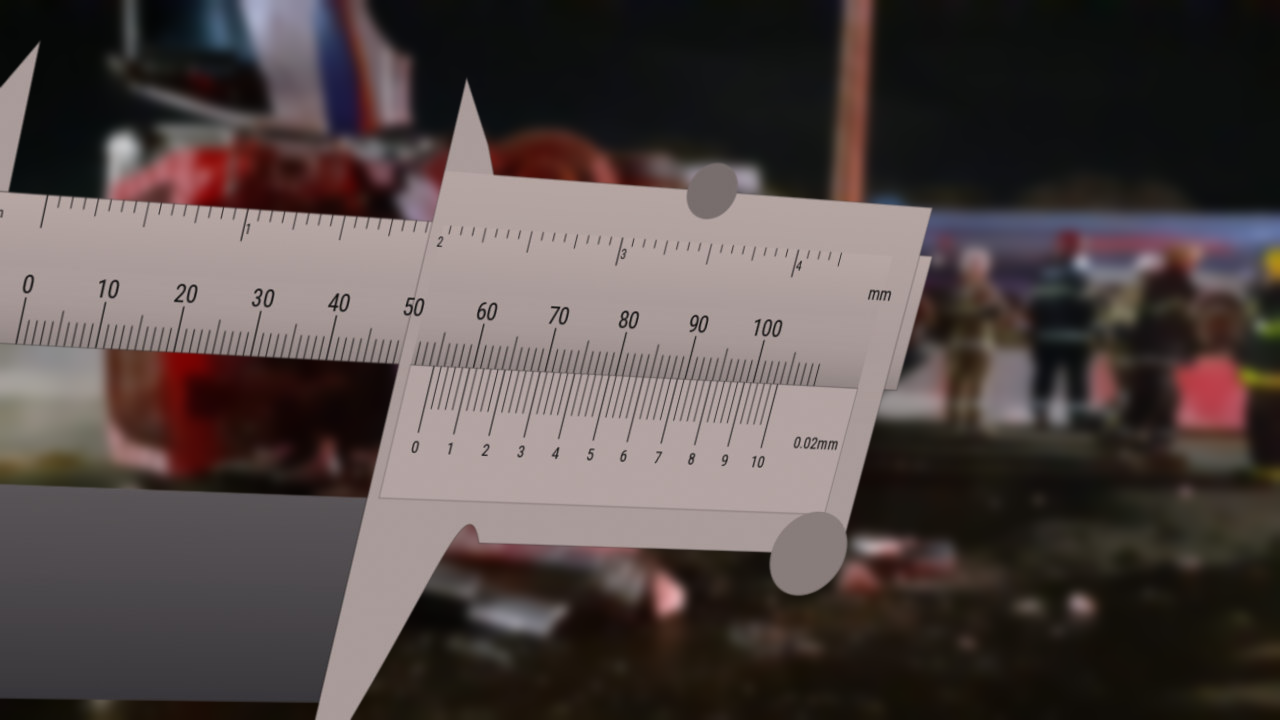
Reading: 54.6 mm
